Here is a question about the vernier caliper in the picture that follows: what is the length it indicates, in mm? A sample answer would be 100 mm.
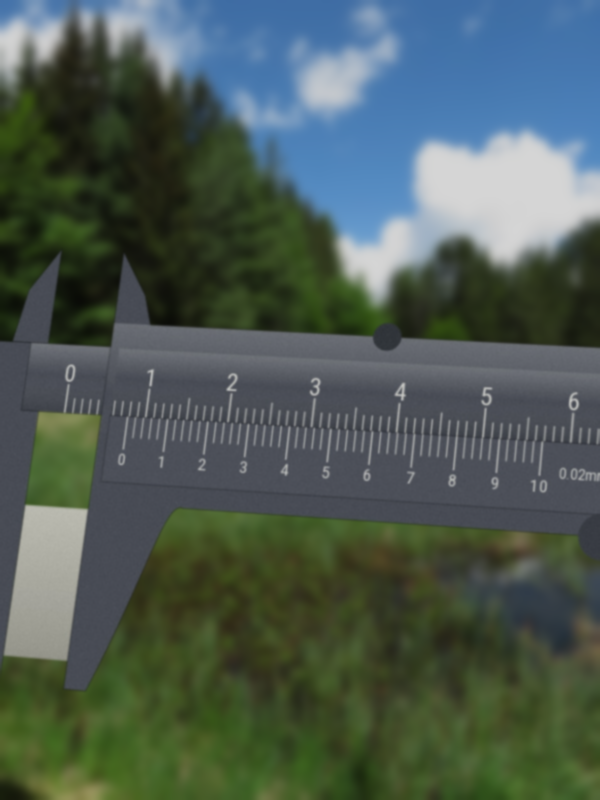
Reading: 7.8 mm
